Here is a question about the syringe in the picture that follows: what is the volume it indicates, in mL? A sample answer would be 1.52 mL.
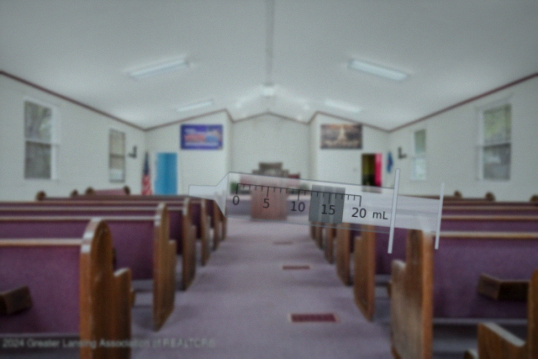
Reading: 12 mL
